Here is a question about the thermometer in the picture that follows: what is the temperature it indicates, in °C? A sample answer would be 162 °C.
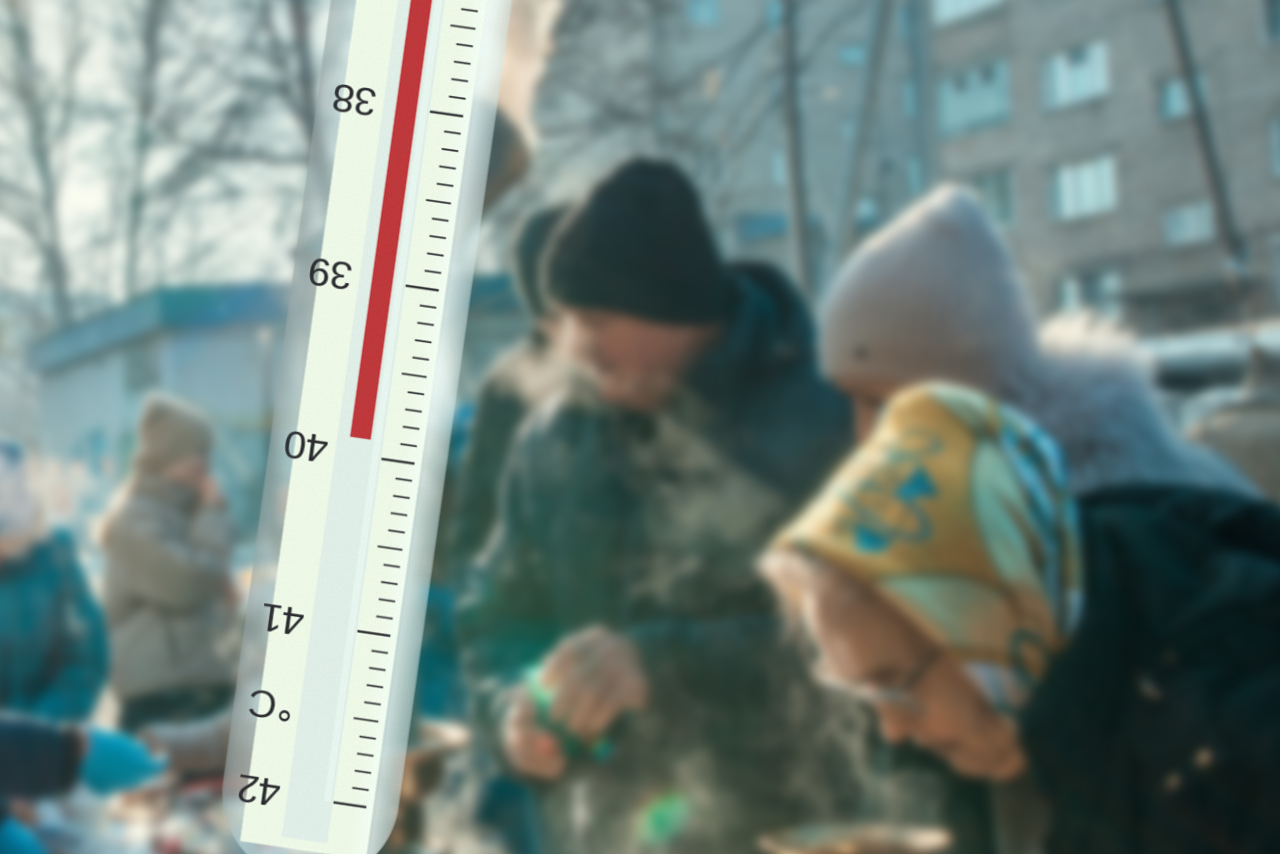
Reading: 39.9 °C
